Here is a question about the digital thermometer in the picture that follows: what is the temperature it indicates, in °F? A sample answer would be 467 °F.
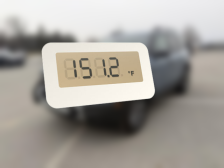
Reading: 151.2 °F
